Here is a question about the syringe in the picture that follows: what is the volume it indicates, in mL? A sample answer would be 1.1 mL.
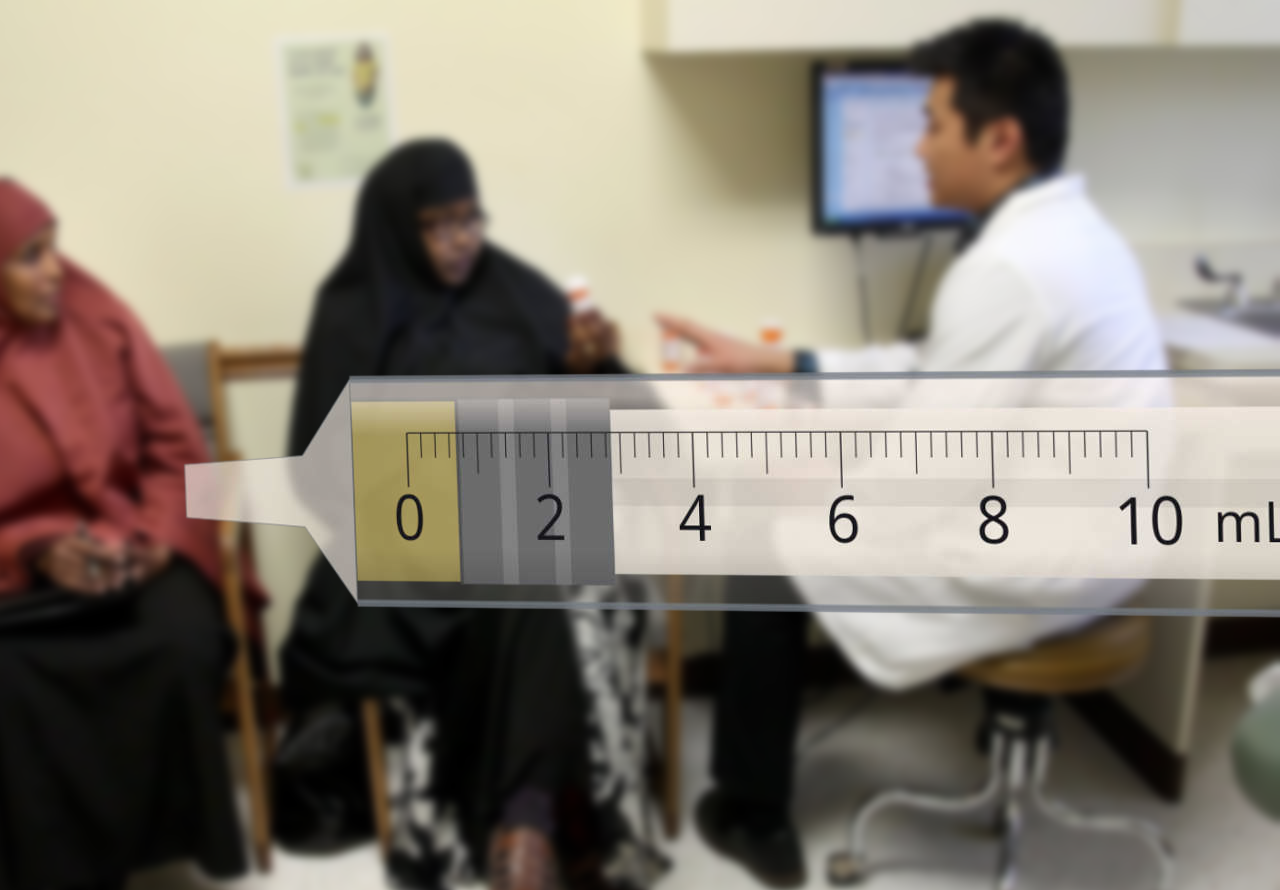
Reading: 0.7 mL
